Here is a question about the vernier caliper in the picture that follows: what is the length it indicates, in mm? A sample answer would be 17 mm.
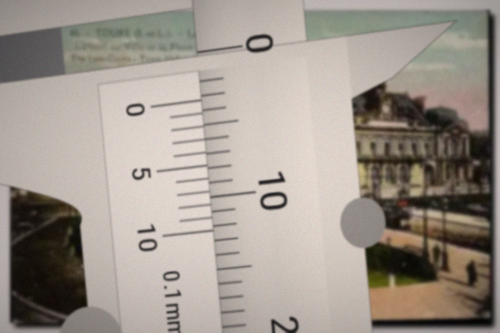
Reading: 3.3 mm
